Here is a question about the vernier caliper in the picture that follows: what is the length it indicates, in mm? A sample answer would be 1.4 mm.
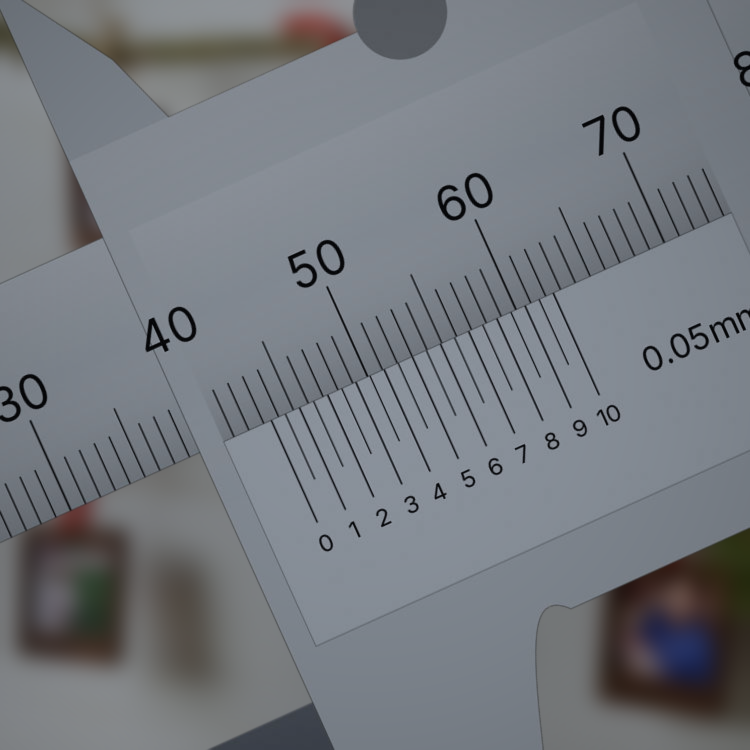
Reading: 43.5 mm
